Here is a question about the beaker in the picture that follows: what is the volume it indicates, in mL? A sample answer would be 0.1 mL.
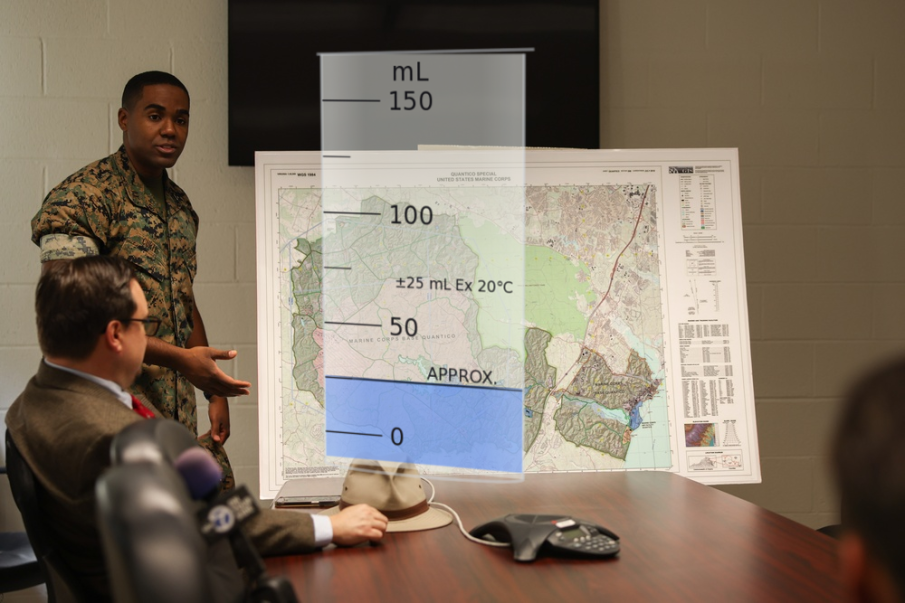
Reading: 25 mL
